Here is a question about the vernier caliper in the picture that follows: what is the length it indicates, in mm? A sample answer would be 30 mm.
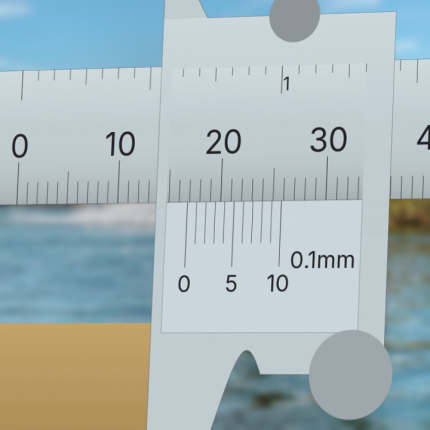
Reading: 16.8 mm
